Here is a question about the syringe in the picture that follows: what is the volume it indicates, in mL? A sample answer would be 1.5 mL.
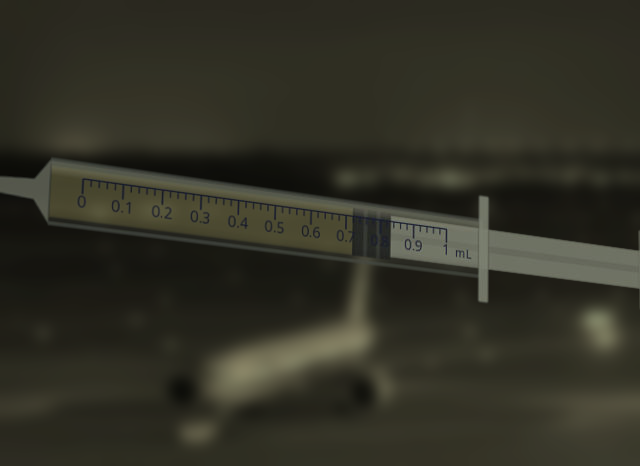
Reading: 0.72 mL
